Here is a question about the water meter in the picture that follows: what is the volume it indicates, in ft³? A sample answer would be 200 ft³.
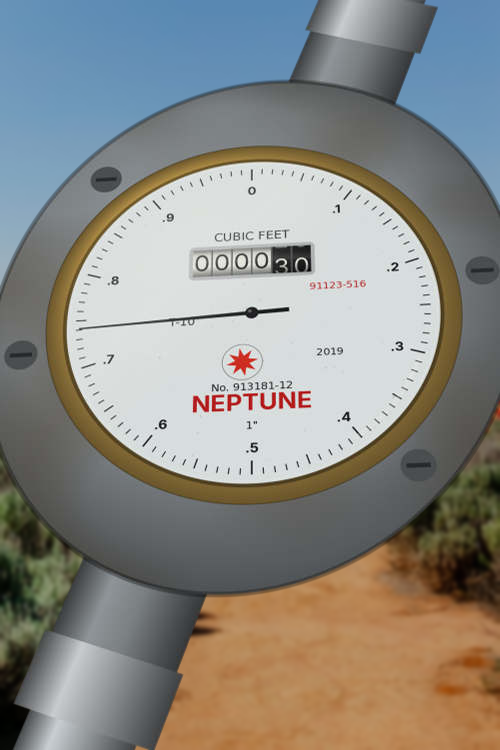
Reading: 29.74 ft³
